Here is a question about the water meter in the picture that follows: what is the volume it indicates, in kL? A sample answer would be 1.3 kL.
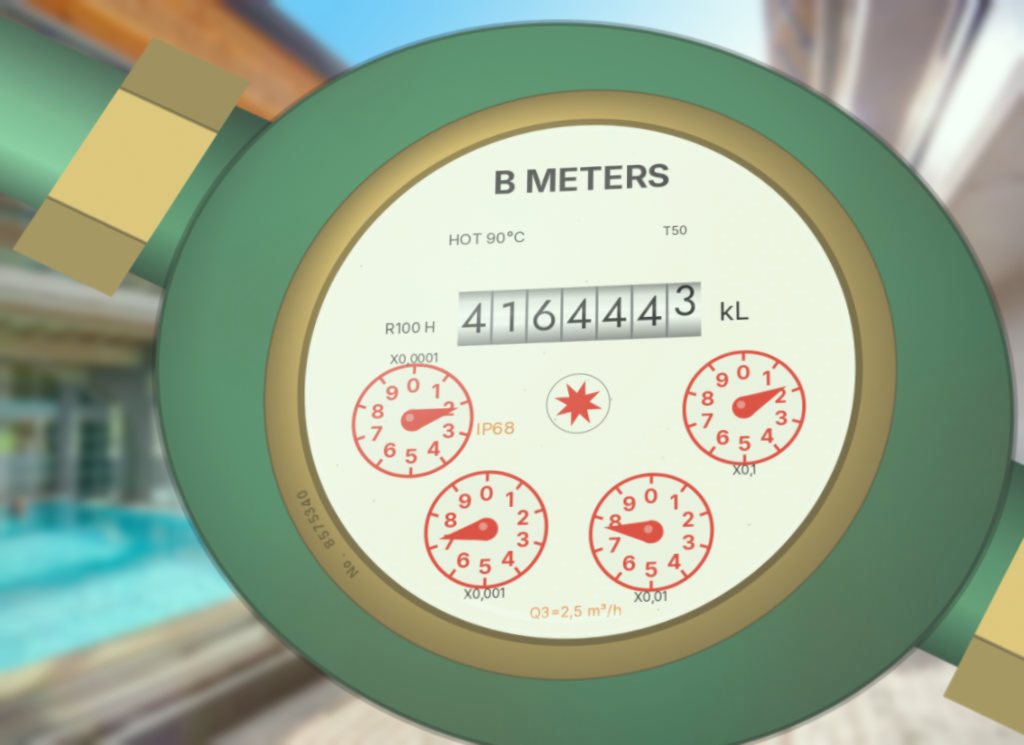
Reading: 4164443.1772 kL
